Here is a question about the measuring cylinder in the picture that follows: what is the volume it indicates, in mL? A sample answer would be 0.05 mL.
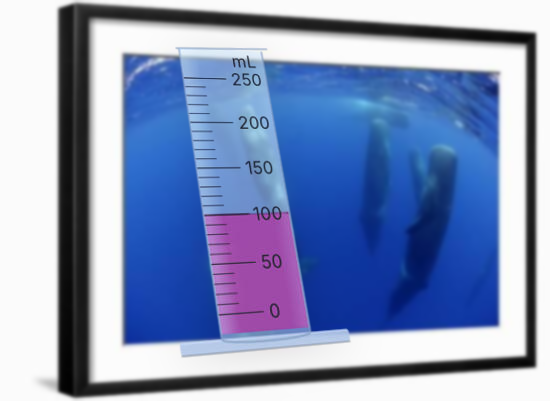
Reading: 100 mL
